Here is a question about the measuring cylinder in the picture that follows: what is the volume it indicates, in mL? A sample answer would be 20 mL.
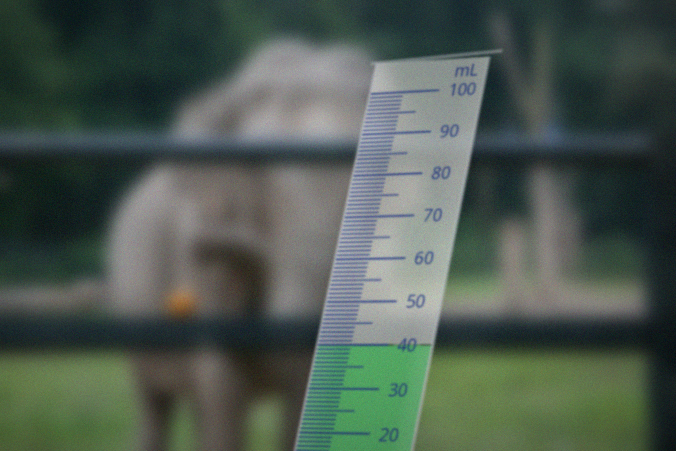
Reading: 40 mL
